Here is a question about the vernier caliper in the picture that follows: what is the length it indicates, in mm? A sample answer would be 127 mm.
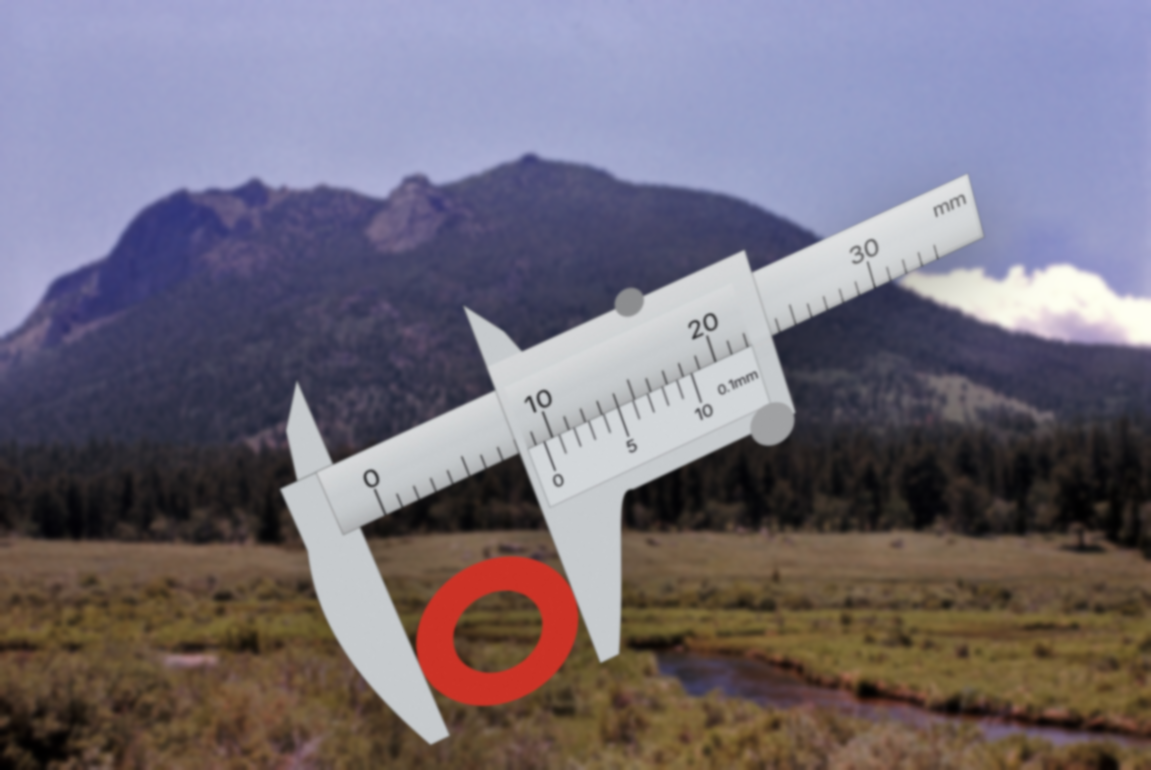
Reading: 9.5 mm
